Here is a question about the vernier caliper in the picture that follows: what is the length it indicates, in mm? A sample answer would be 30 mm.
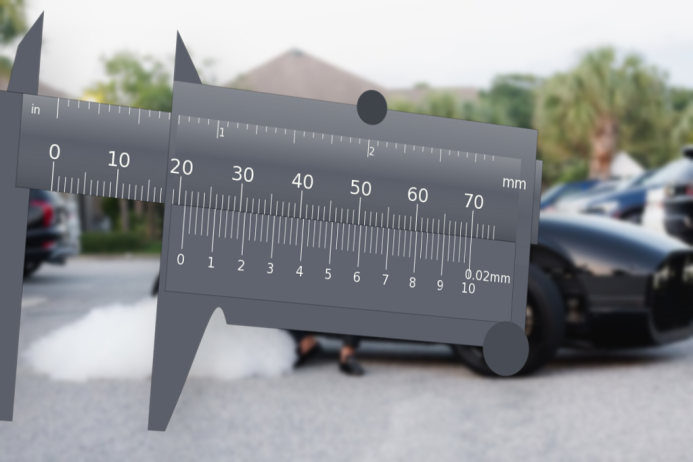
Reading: 21.0 mm
